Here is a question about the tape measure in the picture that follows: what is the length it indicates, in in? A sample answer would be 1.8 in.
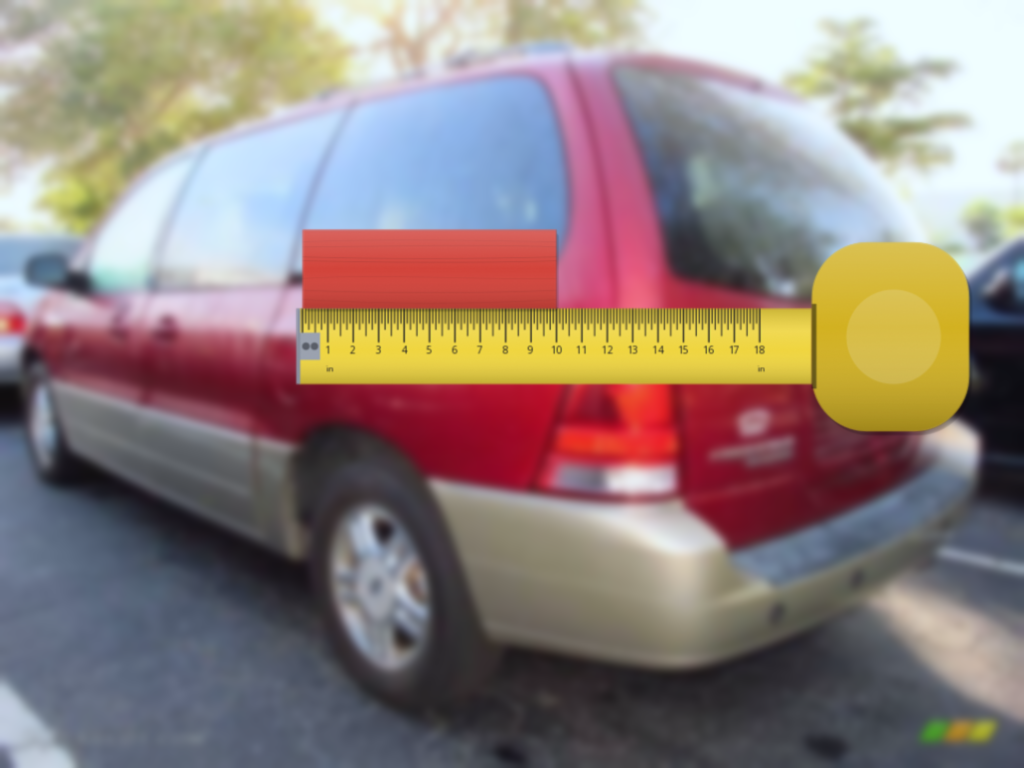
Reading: 10 in
